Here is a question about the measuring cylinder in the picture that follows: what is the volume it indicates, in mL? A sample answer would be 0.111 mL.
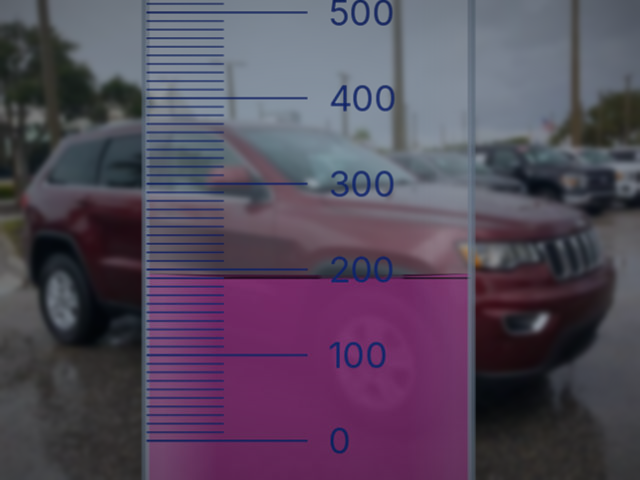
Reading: 190 mL
